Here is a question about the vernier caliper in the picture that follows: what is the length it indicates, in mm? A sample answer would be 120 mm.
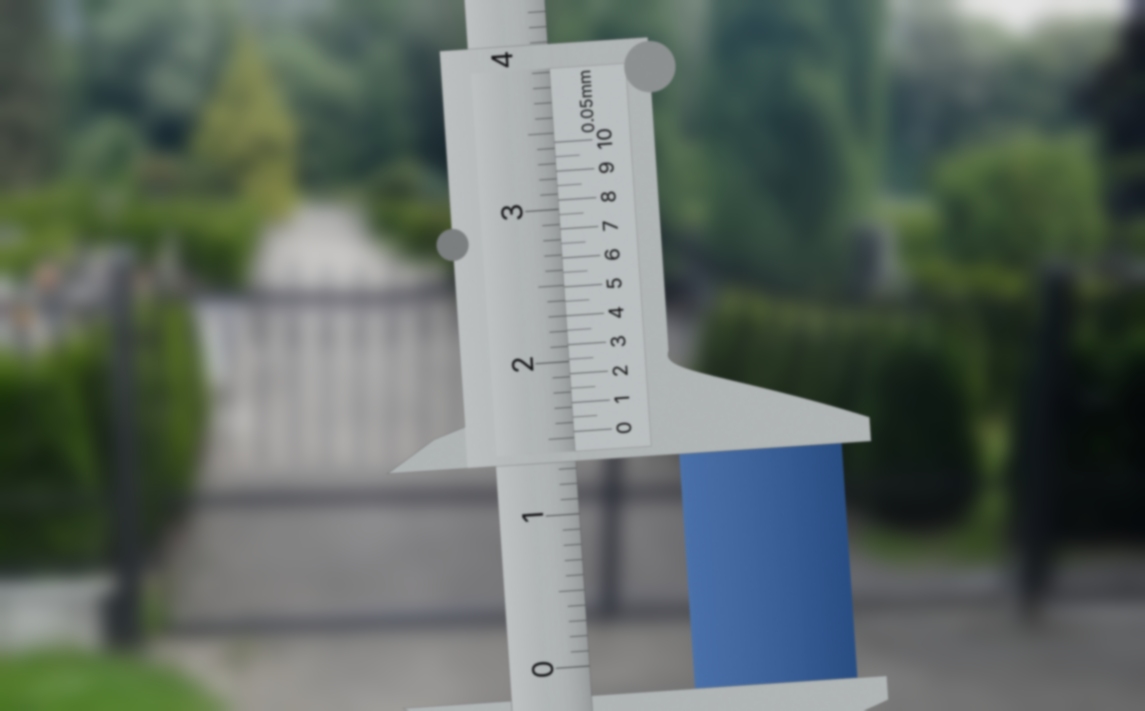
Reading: 15.4 mm
